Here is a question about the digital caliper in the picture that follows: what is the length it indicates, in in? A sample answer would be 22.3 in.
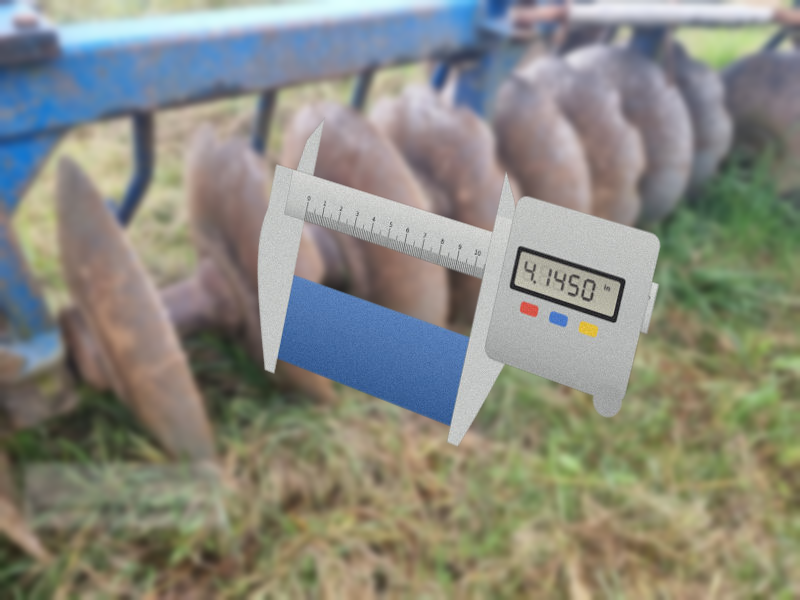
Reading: 4.1450 in
